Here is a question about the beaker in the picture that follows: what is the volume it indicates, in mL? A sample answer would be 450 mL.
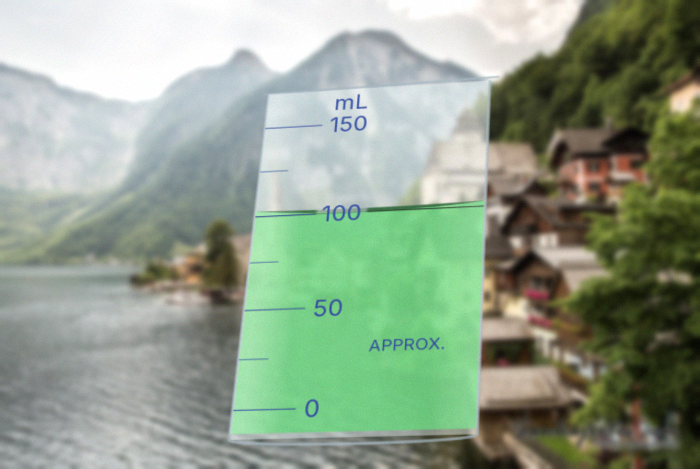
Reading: 100 mL
